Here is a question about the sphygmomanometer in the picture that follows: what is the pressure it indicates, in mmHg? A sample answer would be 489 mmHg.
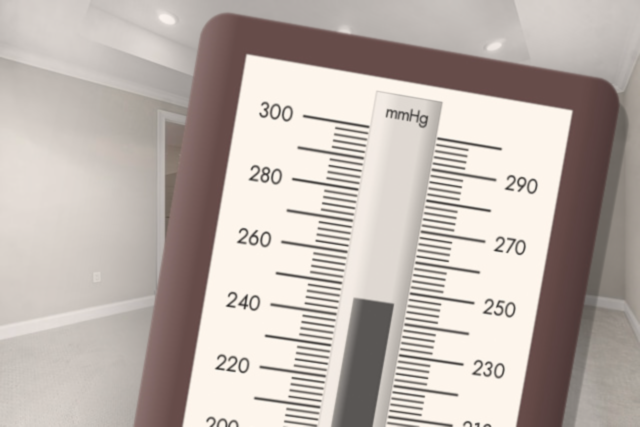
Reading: 246 mmHg
